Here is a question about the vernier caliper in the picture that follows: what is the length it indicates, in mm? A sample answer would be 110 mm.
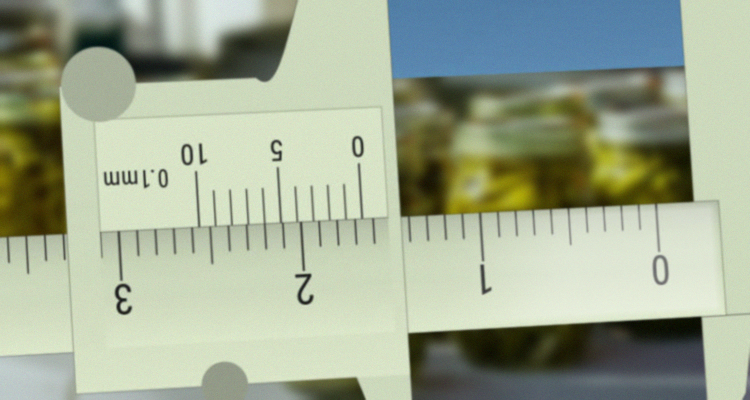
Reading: 16.6 mm
